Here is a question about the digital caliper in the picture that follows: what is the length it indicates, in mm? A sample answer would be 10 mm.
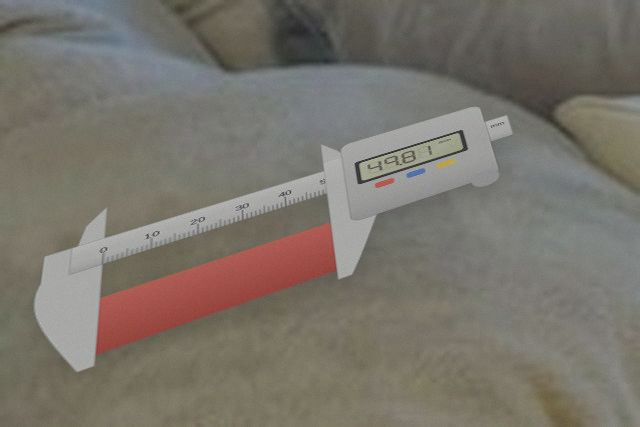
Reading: 49.81 mm
